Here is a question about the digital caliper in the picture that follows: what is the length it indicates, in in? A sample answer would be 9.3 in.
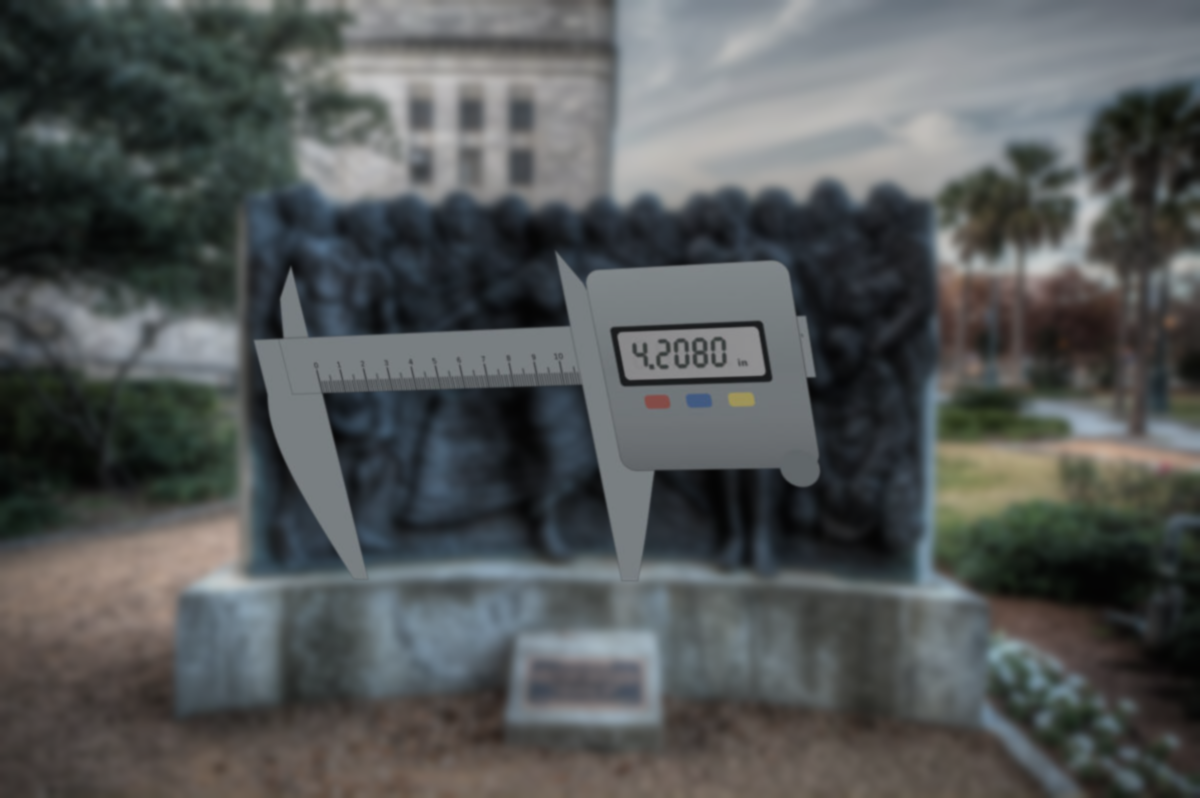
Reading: 4.2080 in
